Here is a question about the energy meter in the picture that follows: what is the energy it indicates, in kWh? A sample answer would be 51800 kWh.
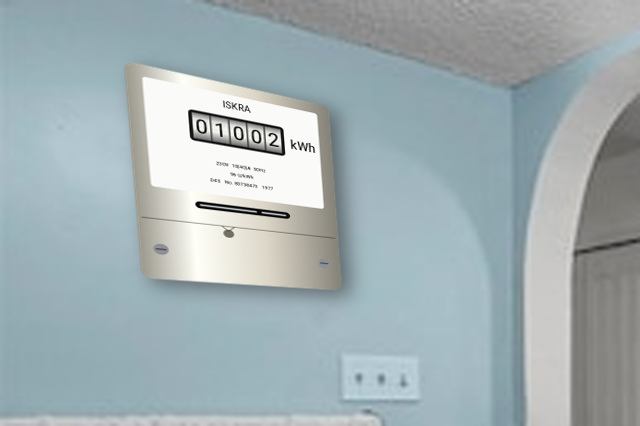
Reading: 1002 kWh
